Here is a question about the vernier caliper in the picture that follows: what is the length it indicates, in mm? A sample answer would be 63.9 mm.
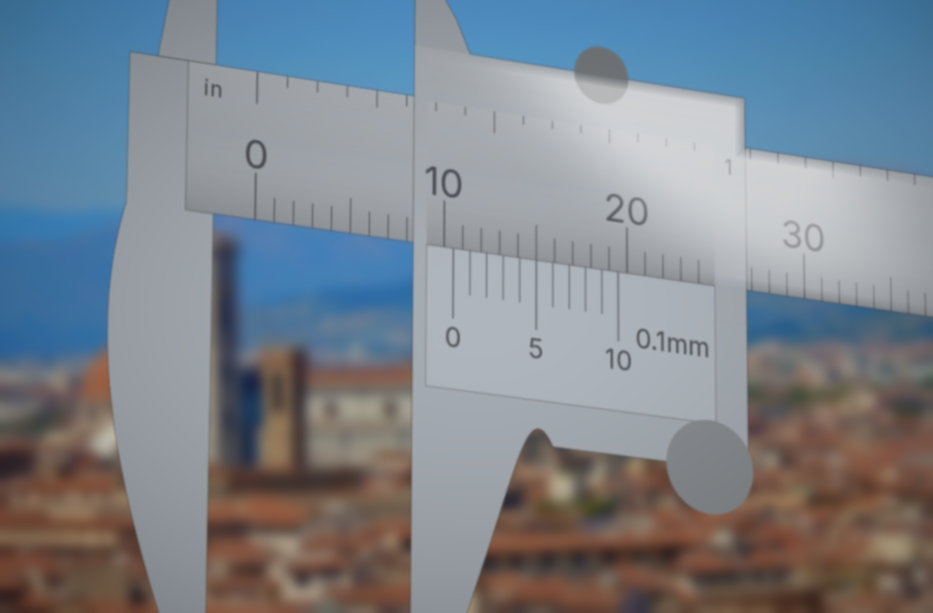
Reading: 10.5 mm
